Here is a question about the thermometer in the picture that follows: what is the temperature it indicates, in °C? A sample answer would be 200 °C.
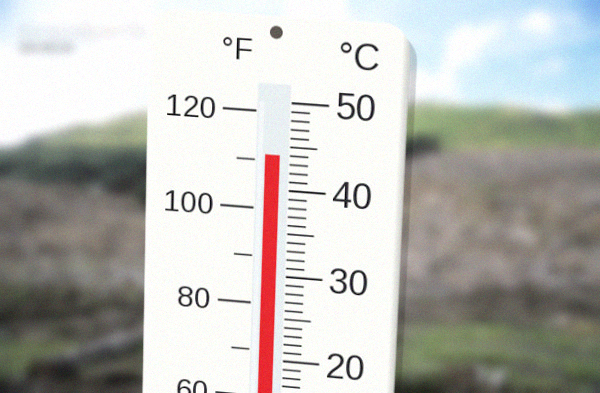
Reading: 44 °C
